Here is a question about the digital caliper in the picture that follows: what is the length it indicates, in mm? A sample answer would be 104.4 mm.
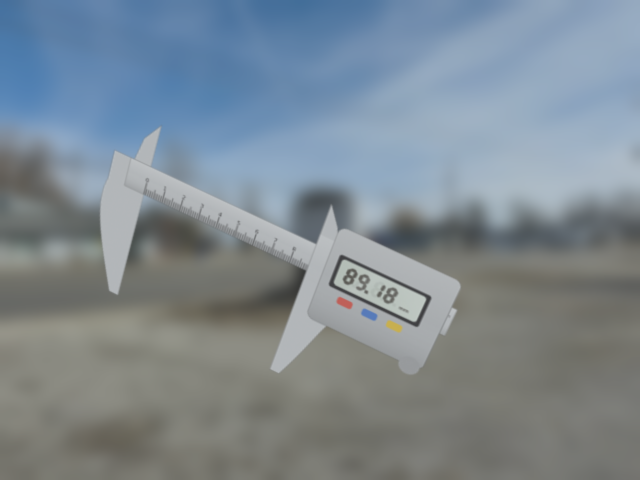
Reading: 89.18 mm
